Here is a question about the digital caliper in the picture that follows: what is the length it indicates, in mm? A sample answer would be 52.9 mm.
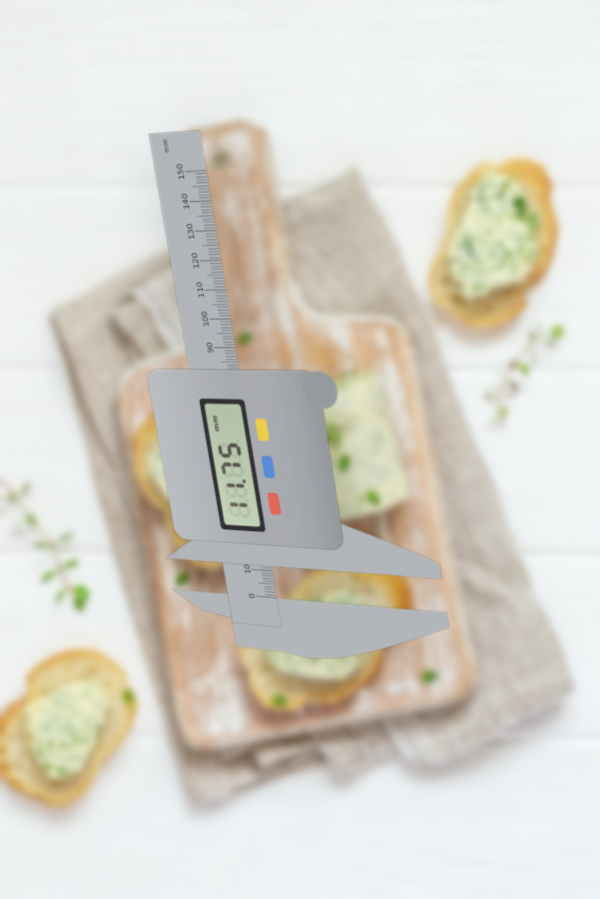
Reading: 11.75 mm
